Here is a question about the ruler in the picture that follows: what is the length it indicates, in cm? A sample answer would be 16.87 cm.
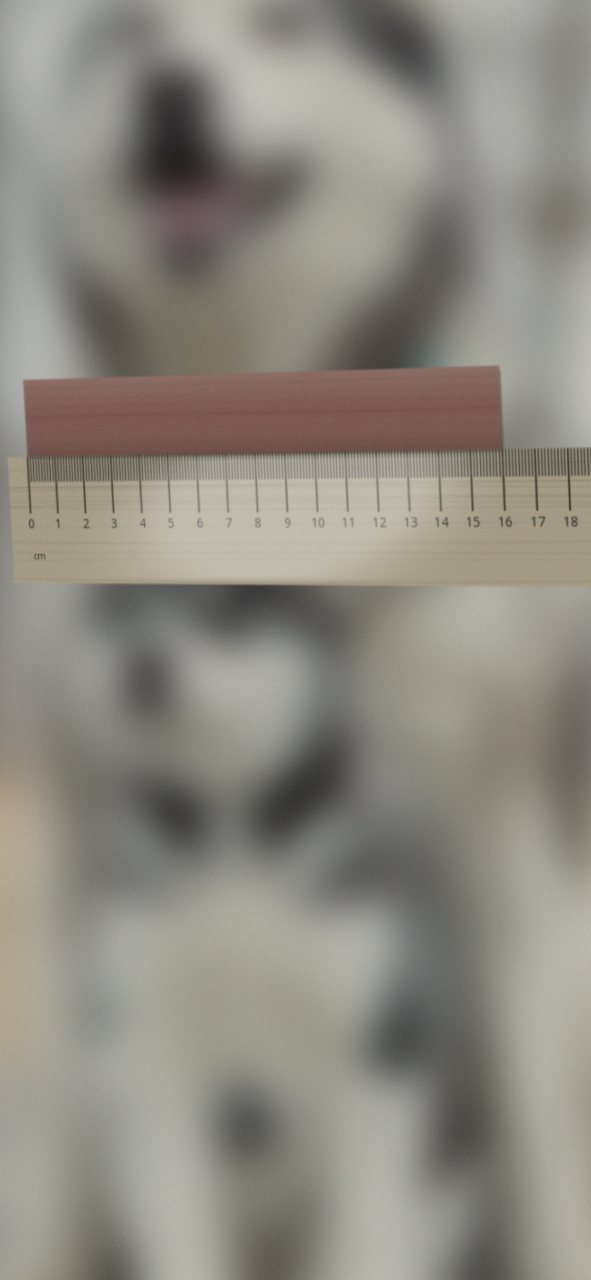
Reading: 16 cm
